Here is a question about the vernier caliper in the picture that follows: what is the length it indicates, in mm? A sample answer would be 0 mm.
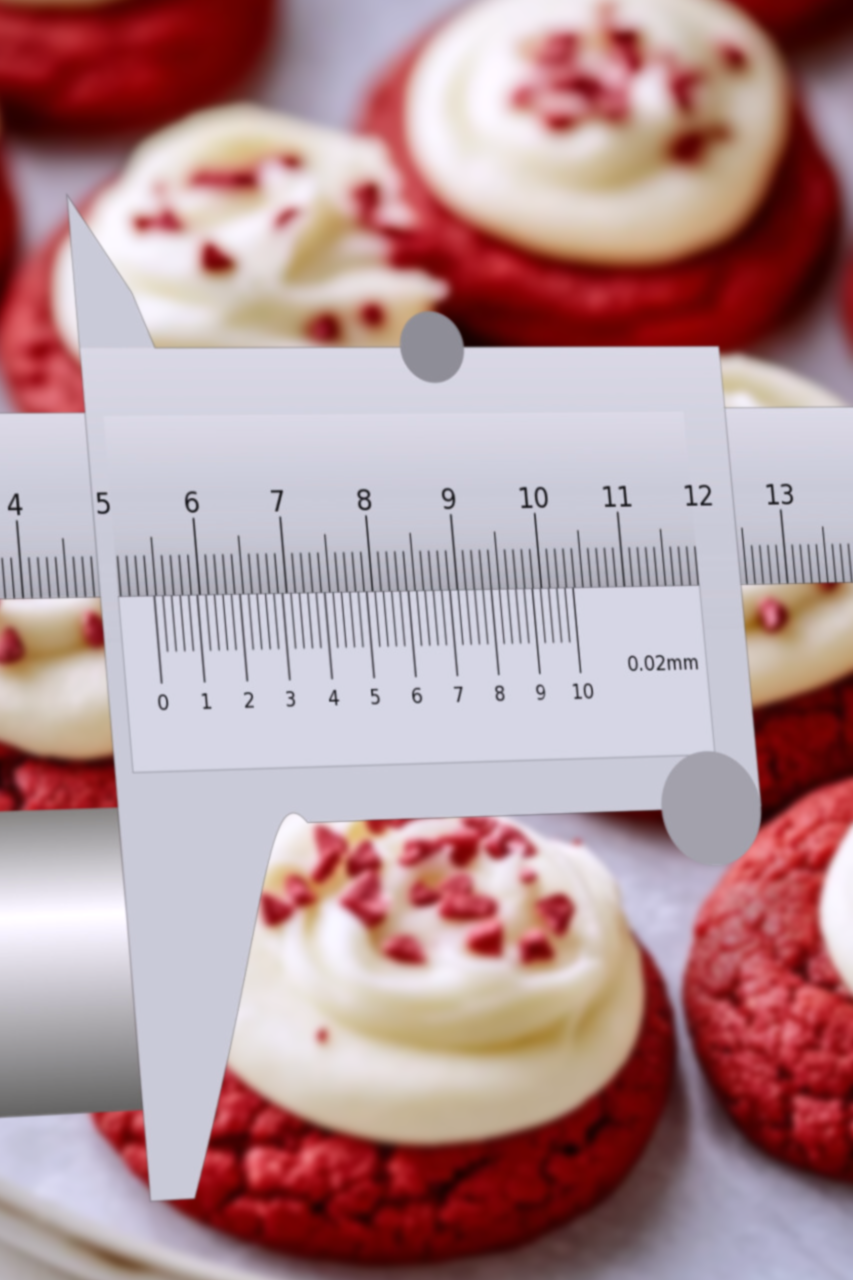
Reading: 54.8 mm
